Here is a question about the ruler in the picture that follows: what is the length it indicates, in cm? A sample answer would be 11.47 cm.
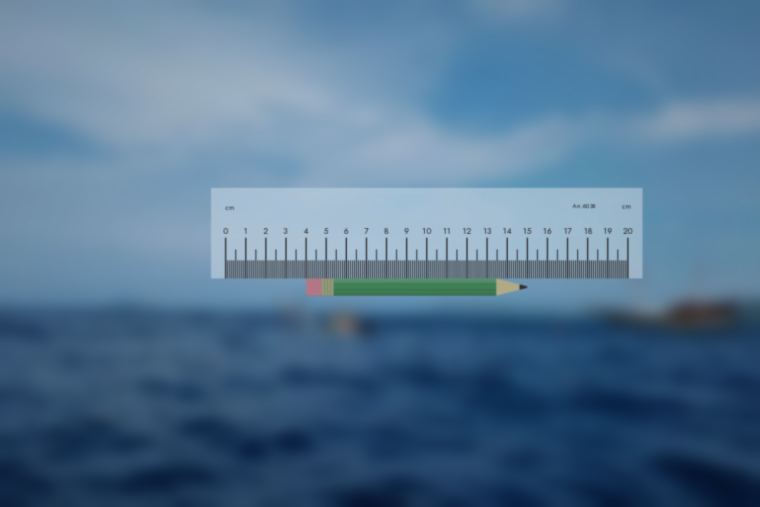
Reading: 11 cm
